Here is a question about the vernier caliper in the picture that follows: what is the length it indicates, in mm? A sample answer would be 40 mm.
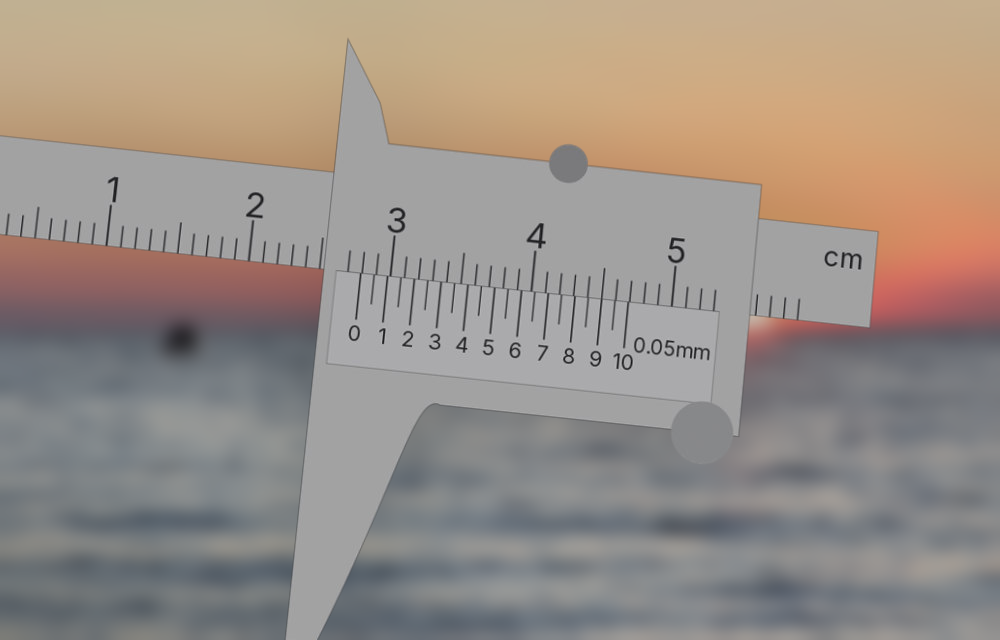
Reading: 27.9 mm
